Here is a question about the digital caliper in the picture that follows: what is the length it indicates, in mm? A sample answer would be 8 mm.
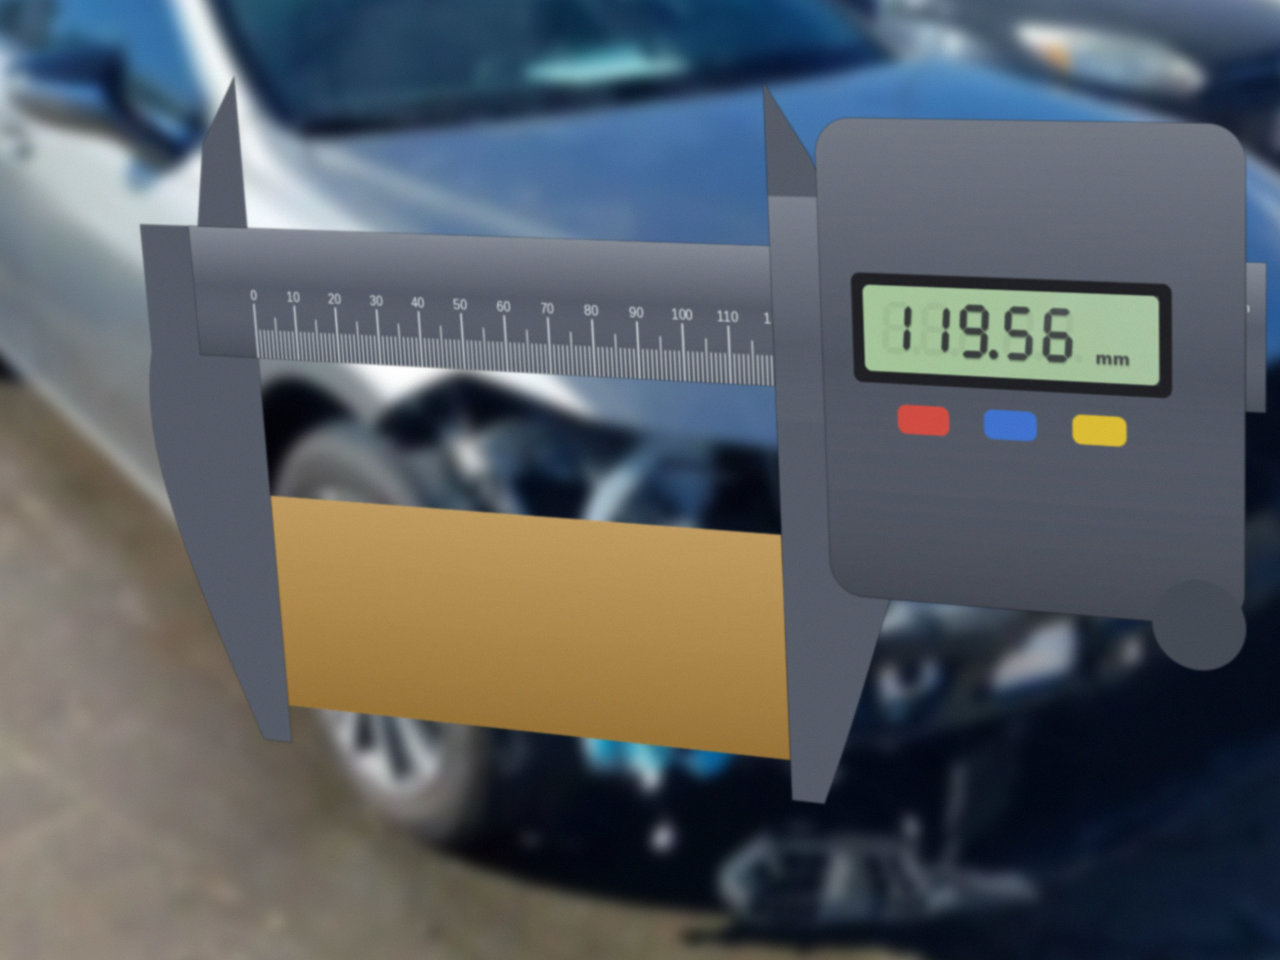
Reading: 119.56 mm
